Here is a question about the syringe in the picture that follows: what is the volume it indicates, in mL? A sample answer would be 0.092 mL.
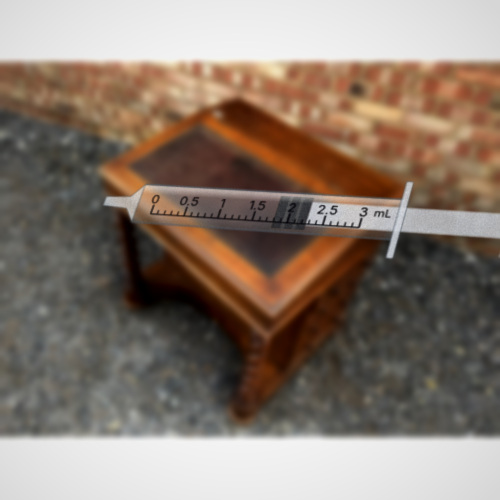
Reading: 1.8 mL
